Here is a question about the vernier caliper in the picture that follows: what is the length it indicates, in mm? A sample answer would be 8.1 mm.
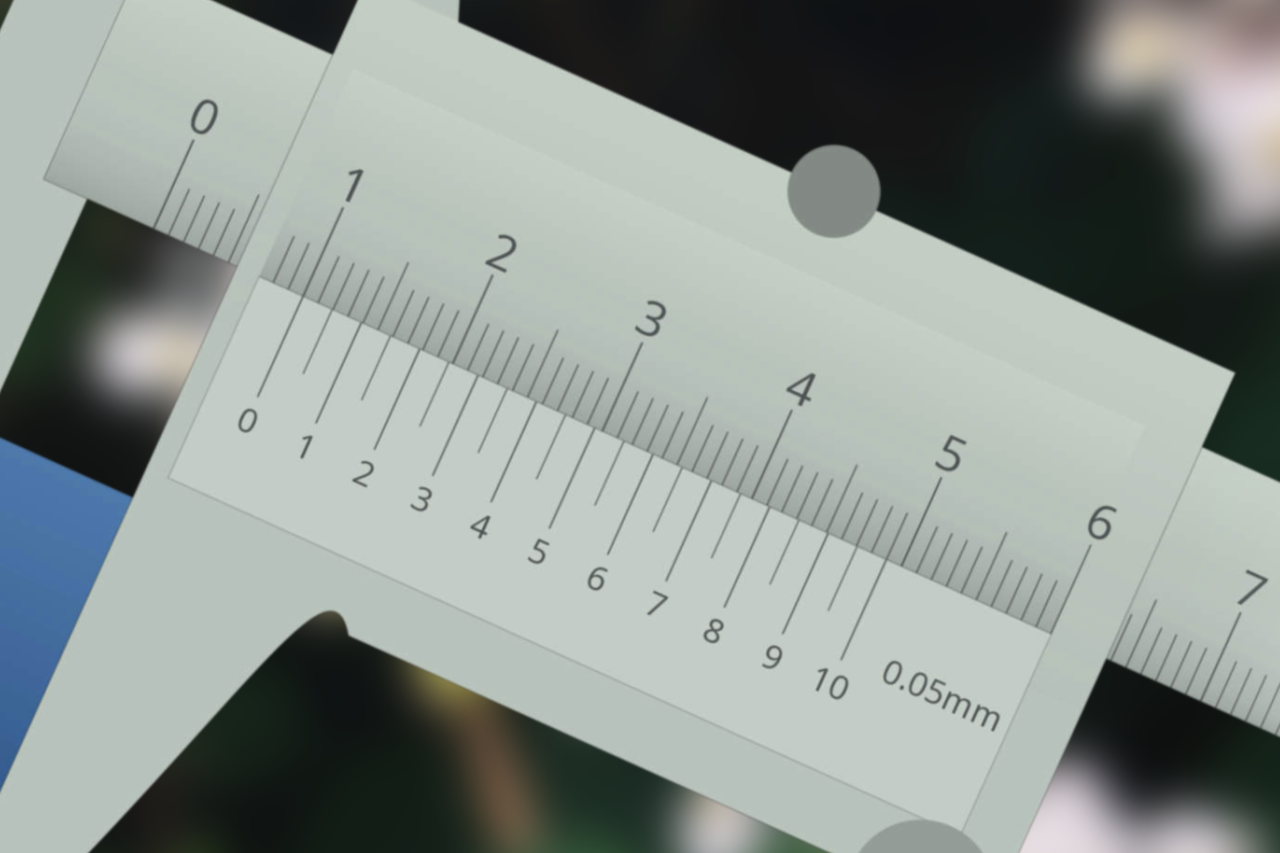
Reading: 10.0 mm
